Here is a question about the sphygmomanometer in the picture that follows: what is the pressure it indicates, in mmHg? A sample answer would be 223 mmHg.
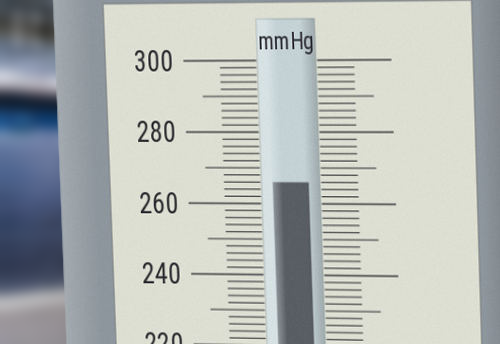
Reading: 266 mmHg
